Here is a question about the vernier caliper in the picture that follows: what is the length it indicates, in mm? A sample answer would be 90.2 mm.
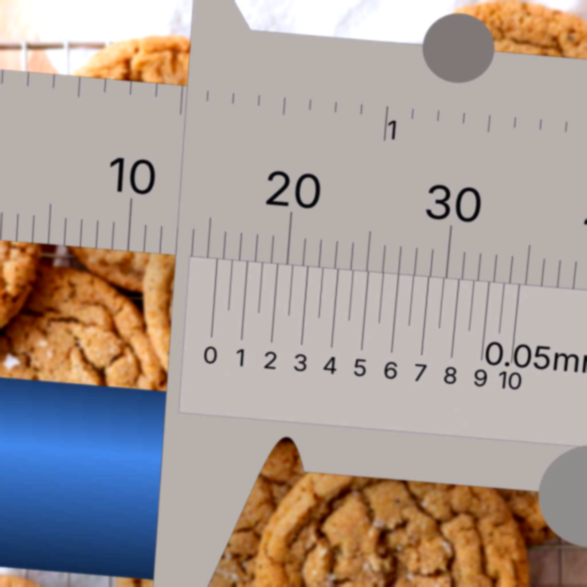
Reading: 15.6 mm
